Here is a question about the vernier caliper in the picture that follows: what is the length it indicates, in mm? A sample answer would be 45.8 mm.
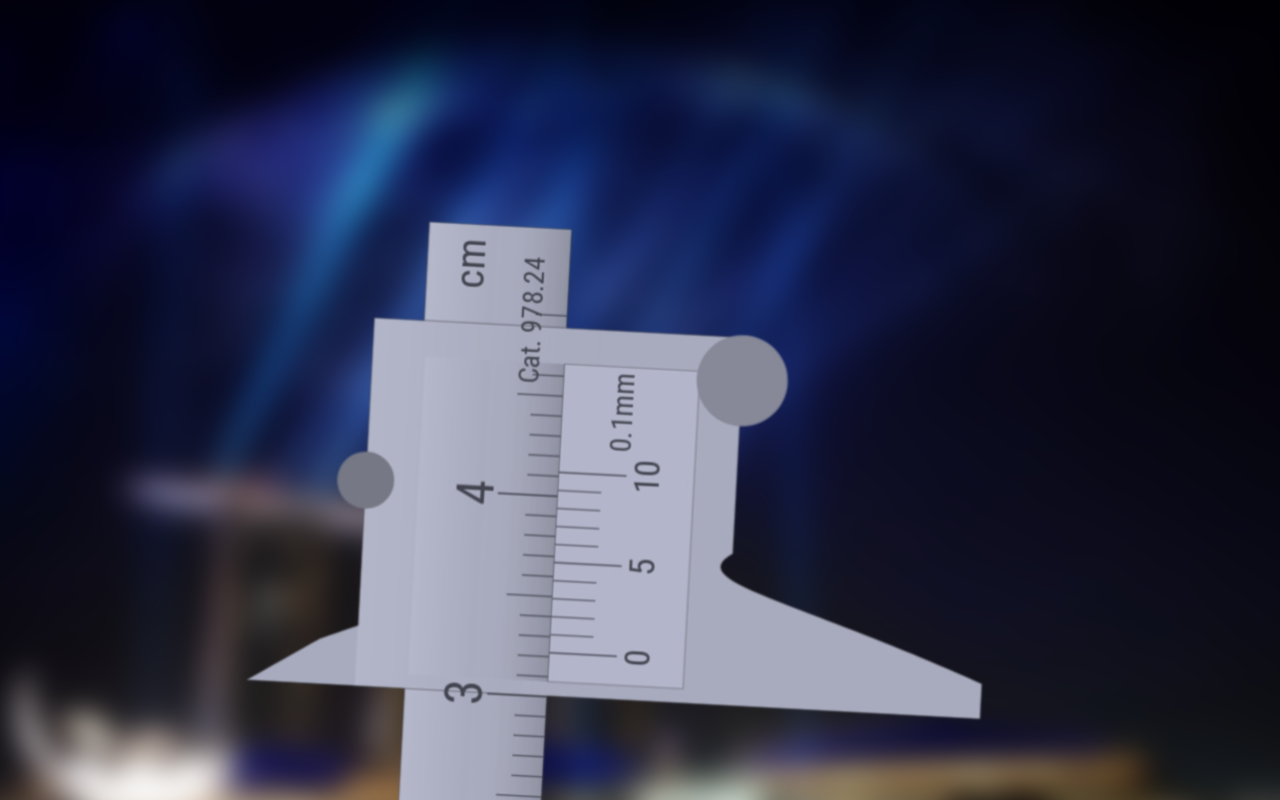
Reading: 32.2 mm
